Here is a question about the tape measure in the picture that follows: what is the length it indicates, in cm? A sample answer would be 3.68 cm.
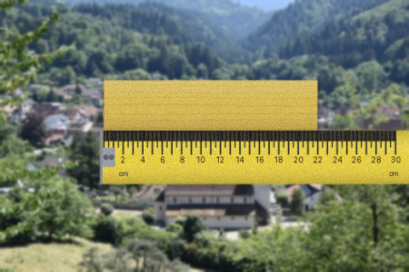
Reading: 22 cm
